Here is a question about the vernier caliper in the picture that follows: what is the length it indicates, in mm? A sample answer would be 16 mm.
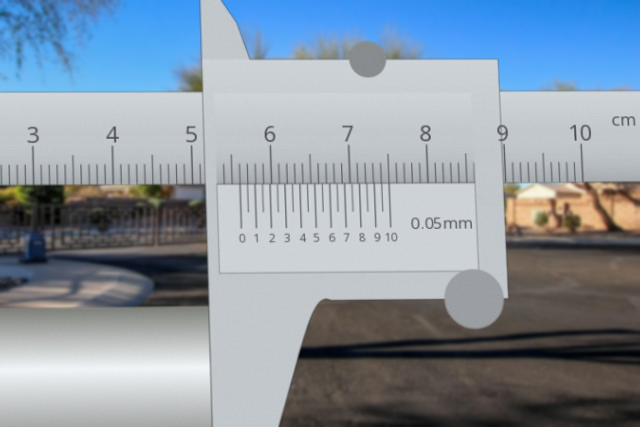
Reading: 56.0 mm
